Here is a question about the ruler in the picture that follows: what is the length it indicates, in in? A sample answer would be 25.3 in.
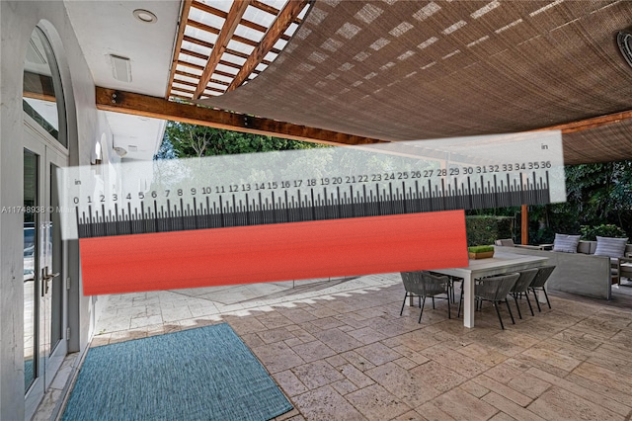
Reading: 29.5 in
